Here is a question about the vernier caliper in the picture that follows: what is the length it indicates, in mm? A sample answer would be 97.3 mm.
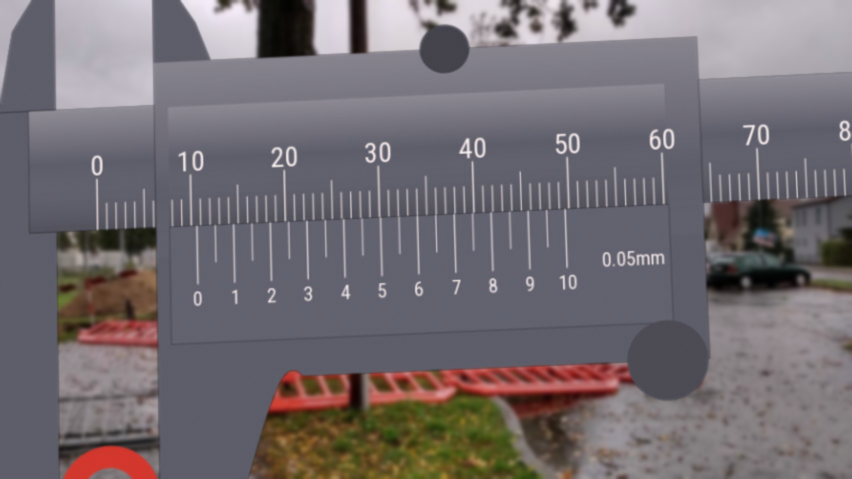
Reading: 10.6 mm
